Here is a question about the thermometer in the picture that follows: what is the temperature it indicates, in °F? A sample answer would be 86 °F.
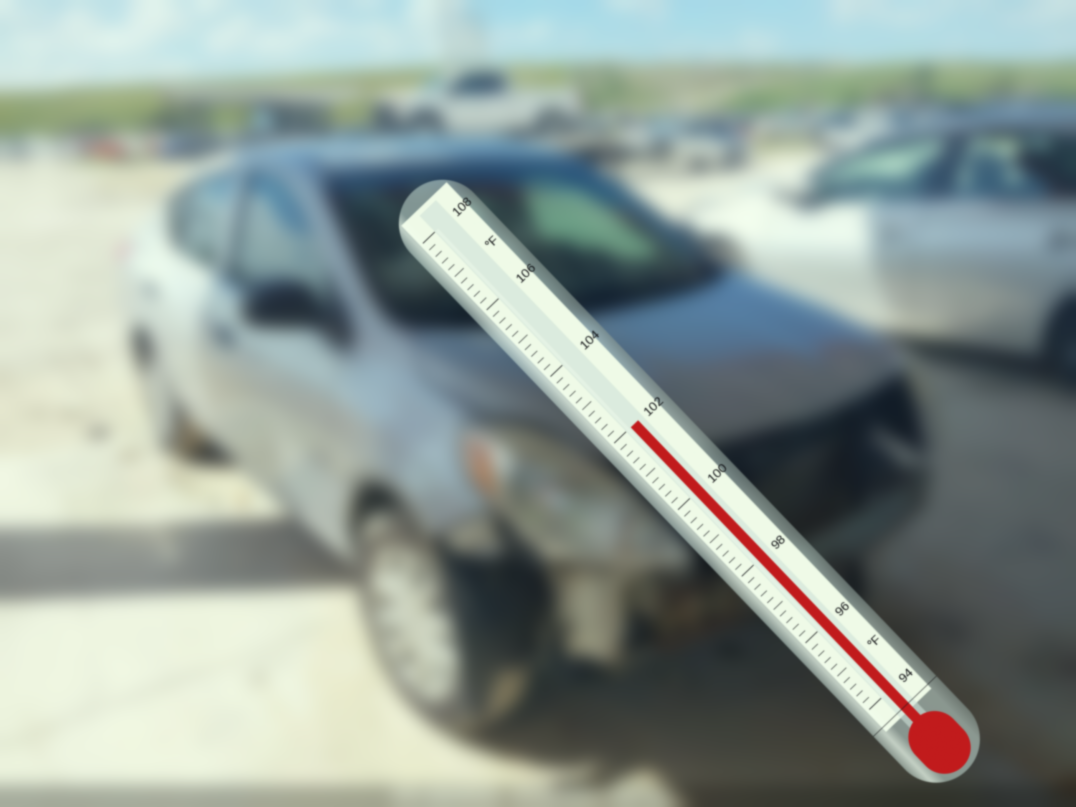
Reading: 102 °F
